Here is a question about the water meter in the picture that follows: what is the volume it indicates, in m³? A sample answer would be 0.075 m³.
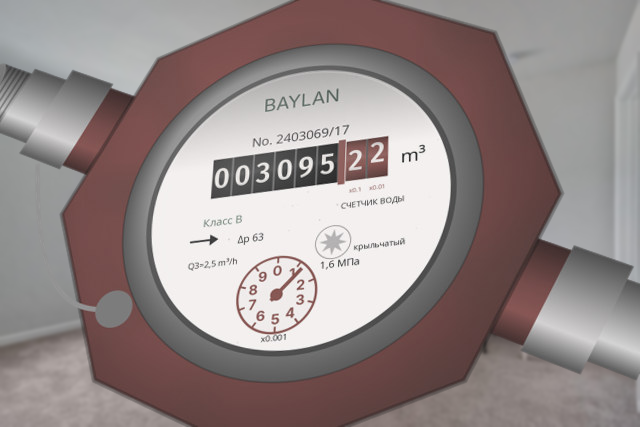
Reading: 3095.221 m³
